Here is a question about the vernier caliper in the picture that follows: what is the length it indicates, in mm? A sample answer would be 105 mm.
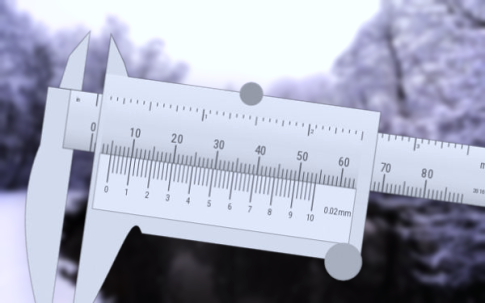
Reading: 5.0 mm
